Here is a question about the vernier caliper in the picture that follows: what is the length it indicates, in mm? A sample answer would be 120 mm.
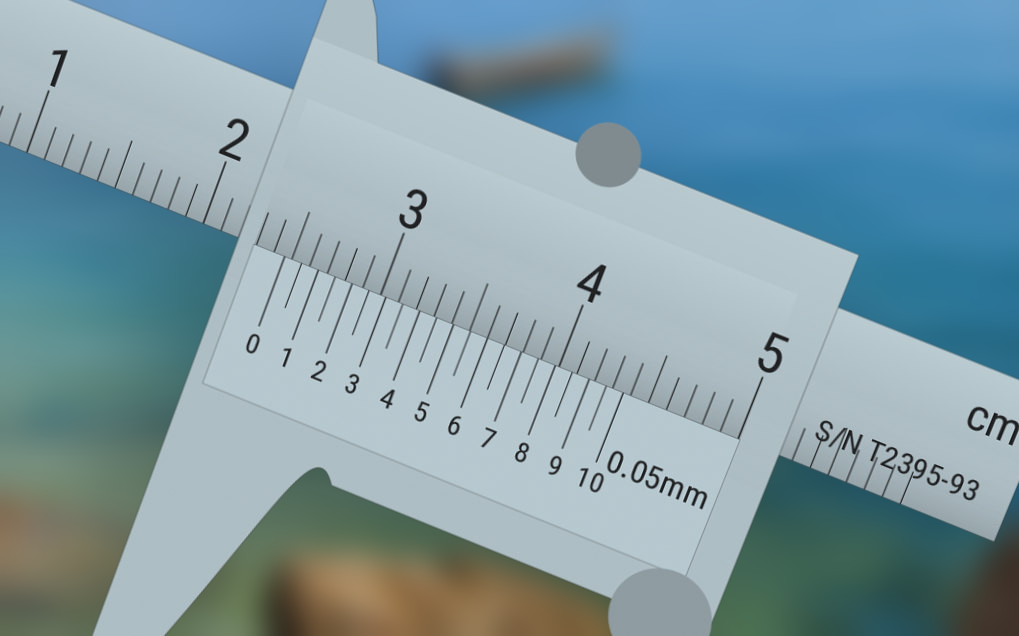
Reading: 24.6 mm
